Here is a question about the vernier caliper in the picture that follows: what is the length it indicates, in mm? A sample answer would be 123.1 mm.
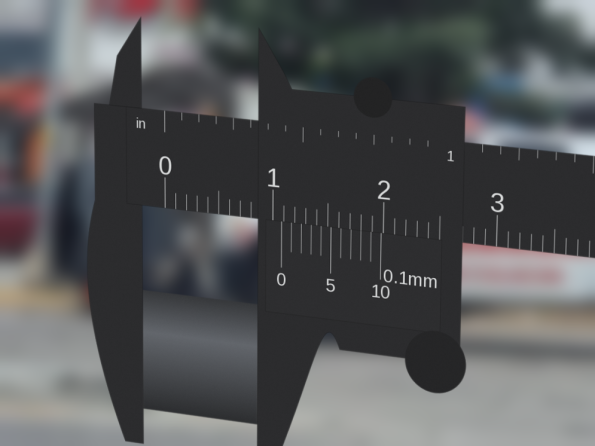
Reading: 10.8 mm
